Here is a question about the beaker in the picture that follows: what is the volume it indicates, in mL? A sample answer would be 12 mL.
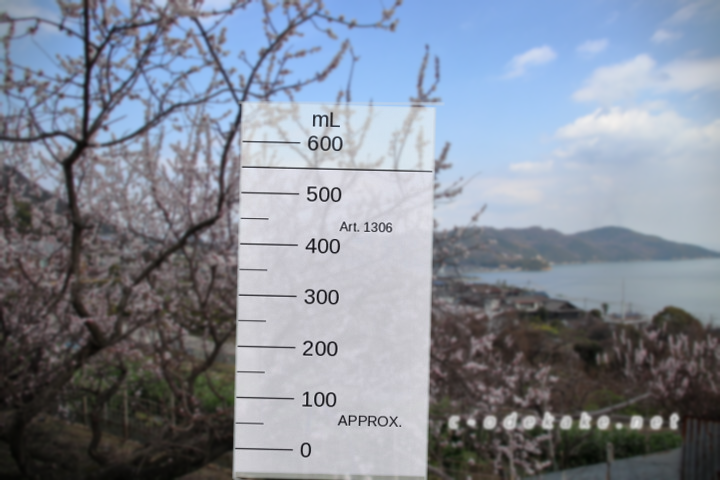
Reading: 550 mL
